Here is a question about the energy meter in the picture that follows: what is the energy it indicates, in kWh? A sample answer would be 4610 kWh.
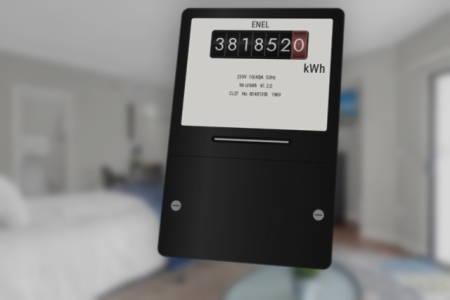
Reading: 381852.0 kWh
